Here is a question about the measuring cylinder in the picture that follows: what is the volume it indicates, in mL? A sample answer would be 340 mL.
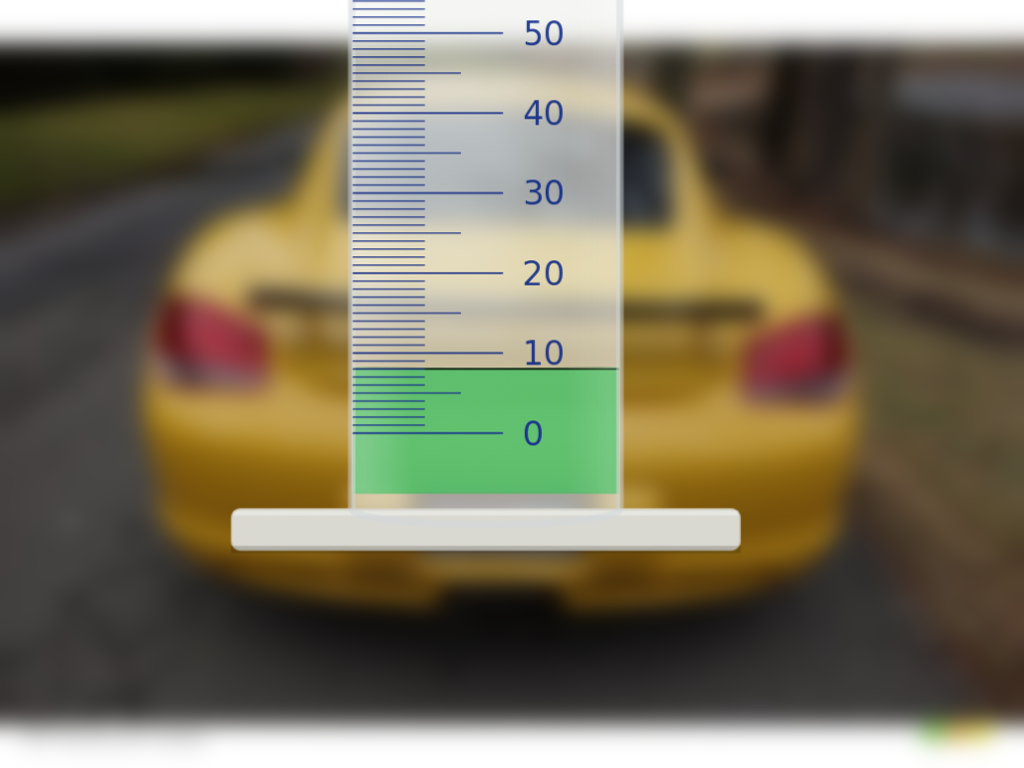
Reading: 8 mL
